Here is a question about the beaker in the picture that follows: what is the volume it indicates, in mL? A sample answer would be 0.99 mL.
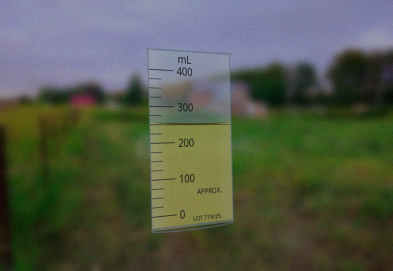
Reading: 250 mL
